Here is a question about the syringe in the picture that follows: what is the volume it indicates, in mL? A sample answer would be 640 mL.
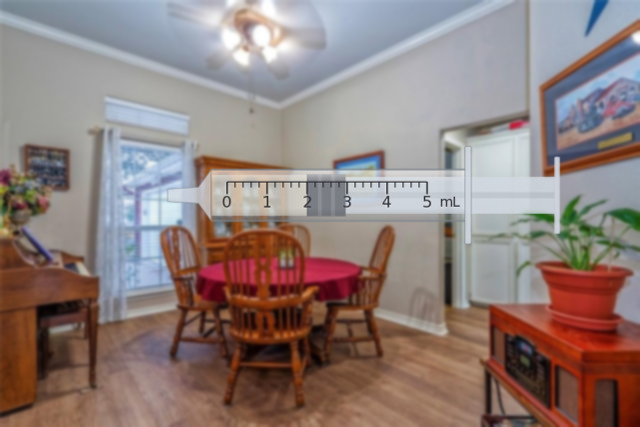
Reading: 2 mL
